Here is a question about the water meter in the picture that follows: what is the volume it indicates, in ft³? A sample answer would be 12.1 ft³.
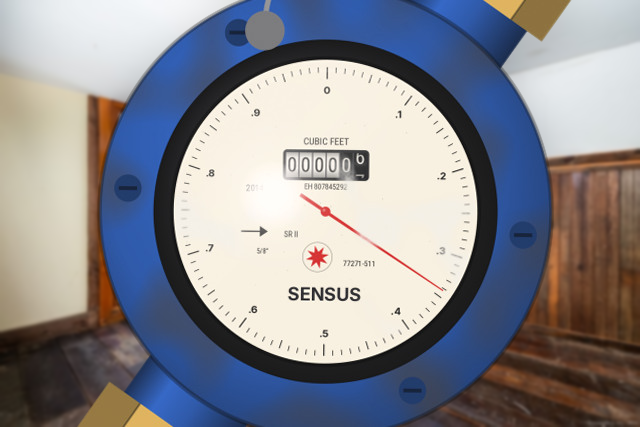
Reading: 6.34 ft³
